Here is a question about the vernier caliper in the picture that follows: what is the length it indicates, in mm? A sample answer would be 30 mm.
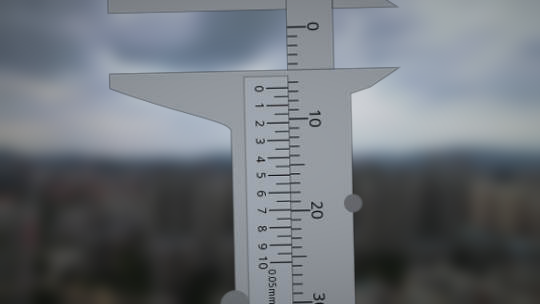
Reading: 6.6 mm
